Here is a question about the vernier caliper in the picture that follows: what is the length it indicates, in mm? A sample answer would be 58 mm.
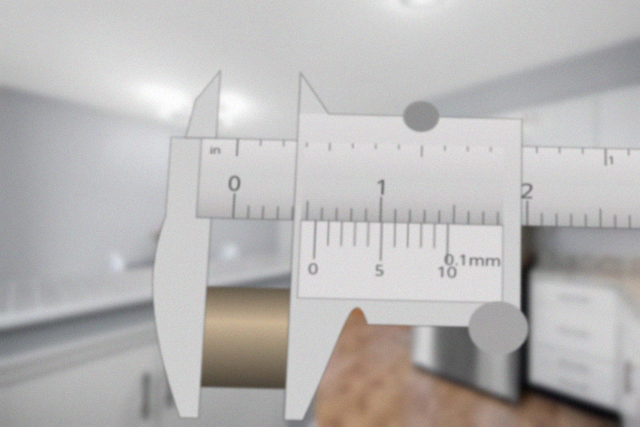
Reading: 5.6 mm
